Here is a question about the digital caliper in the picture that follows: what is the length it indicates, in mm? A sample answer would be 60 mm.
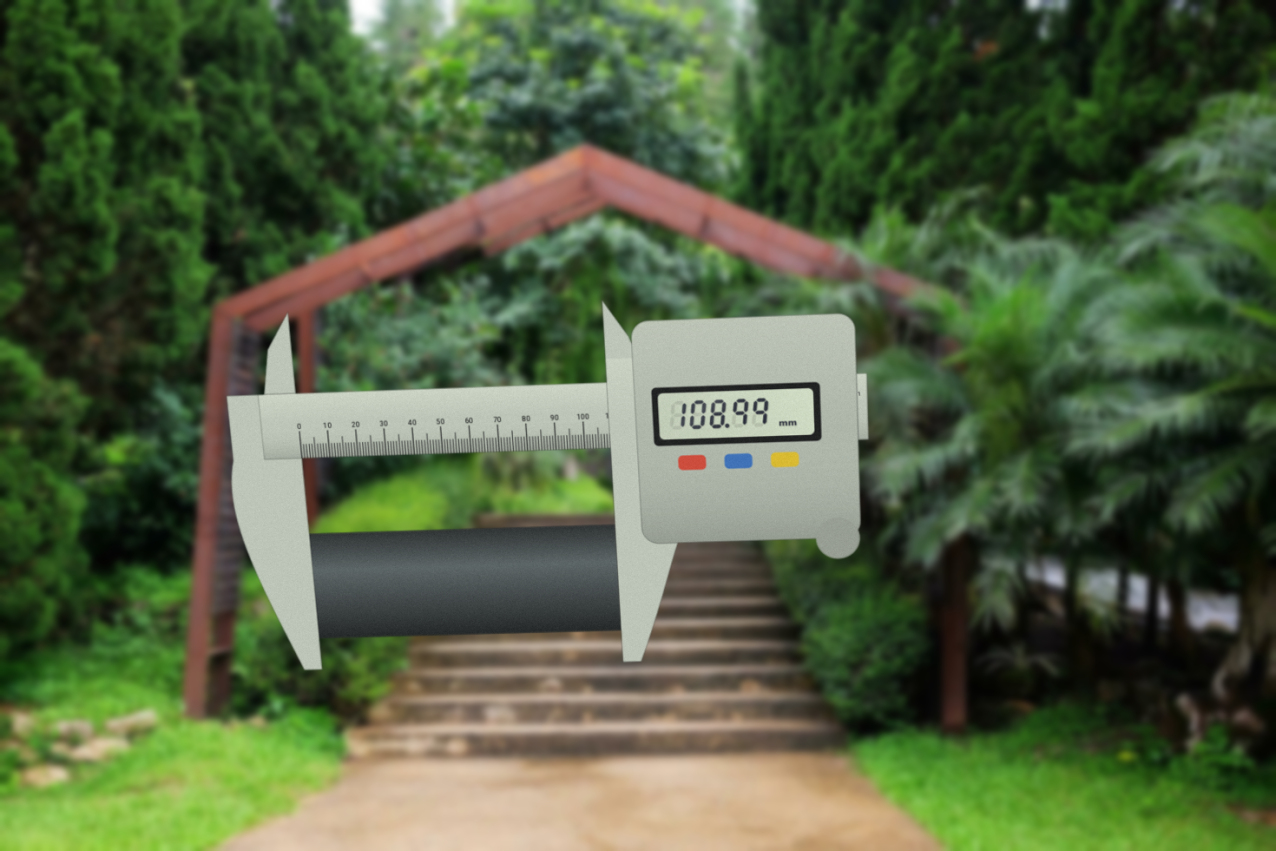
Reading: 108.99 mm
